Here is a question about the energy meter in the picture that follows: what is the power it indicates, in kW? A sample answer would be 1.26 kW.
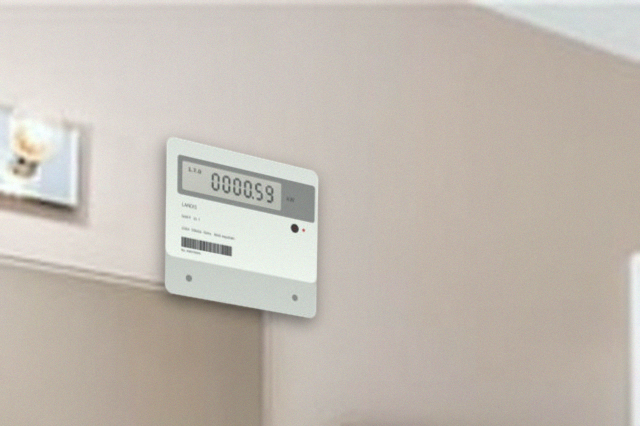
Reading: 0.59 kW
